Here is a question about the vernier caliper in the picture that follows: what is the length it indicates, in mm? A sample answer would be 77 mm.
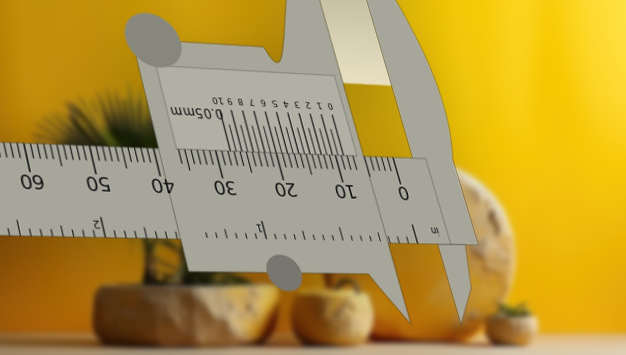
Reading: 8.6 mm
